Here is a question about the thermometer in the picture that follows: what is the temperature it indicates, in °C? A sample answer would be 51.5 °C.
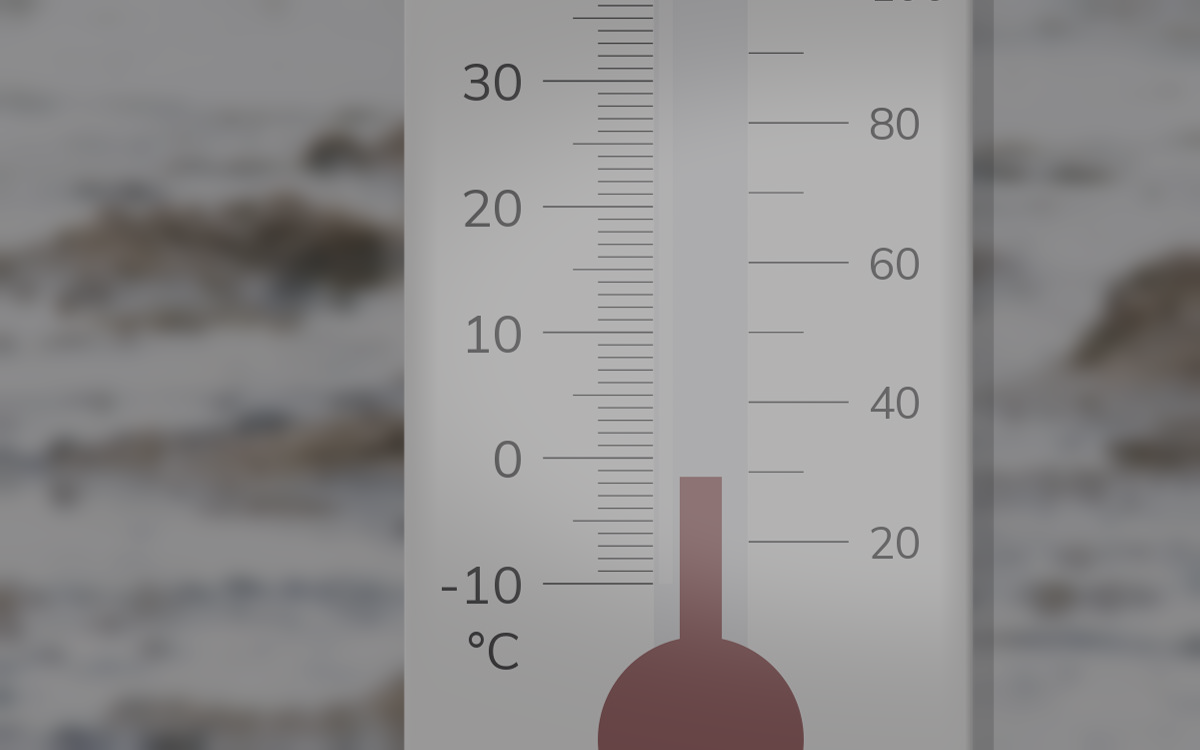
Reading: -1.5 °C
